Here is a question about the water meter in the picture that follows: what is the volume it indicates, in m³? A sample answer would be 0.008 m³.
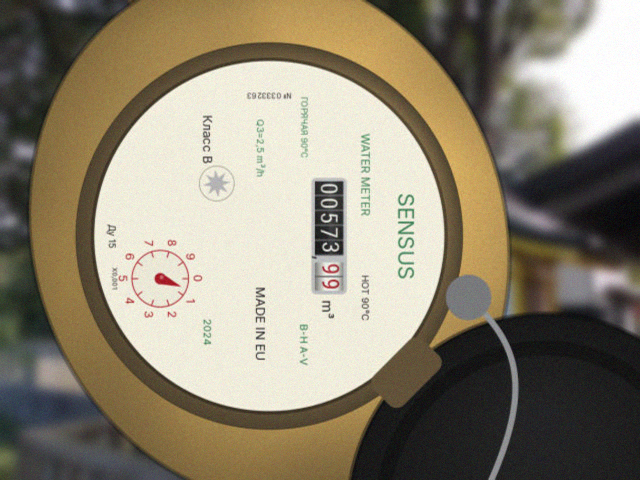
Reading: 573.990 m³
